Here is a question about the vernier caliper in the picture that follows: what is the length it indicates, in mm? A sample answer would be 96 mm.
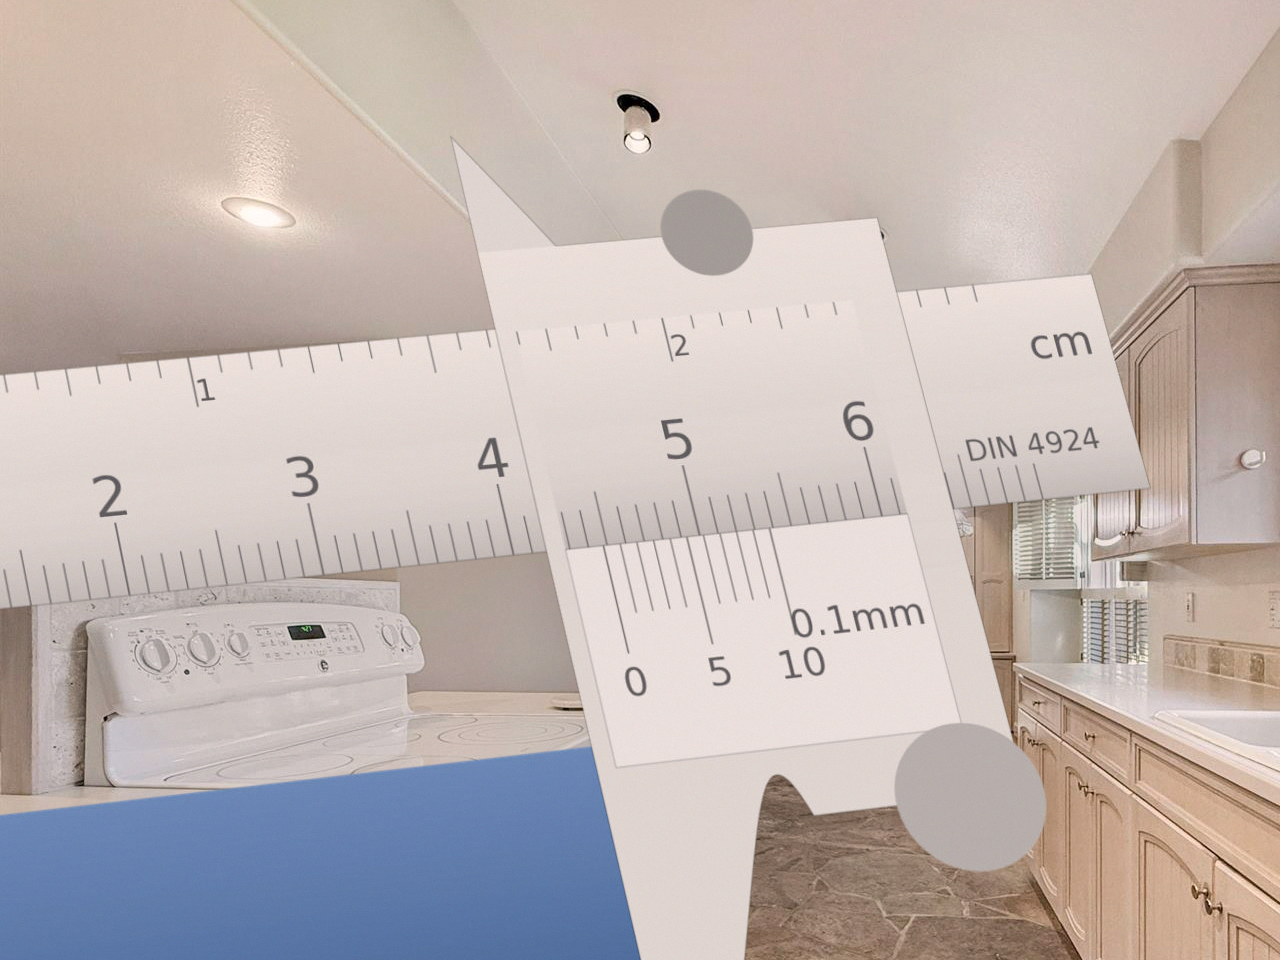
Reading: 44.8 mm
